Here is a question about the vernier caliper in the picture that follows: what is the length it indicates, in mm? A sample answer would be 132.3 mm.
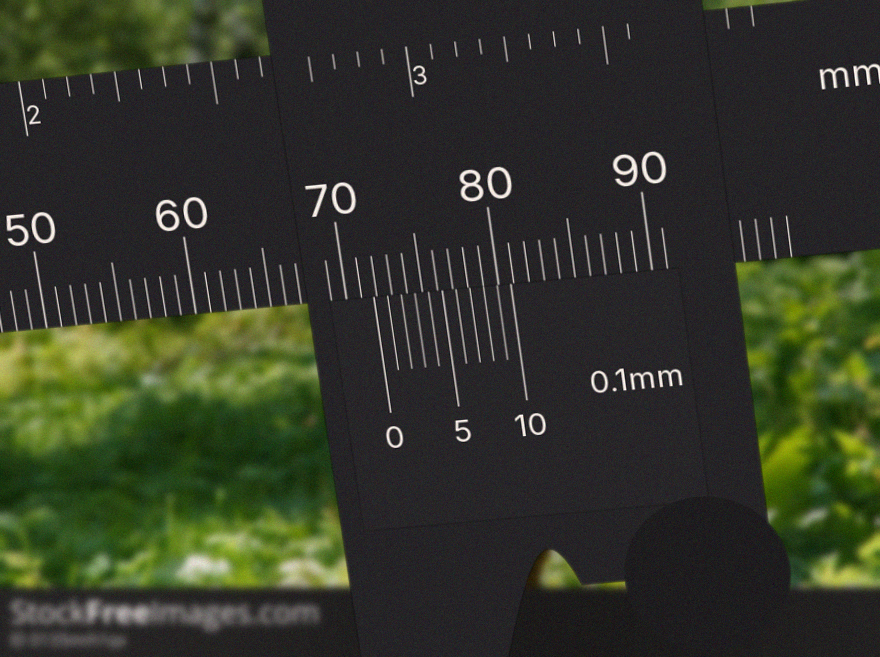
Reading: 71.8 mm
